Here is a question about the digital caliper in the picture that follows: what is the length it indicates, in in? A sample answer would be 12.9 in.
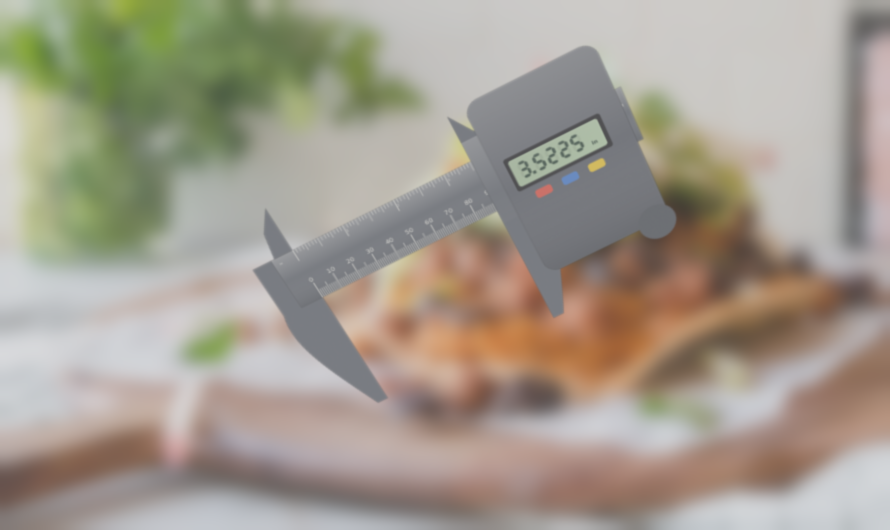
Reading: 3.5225 in
